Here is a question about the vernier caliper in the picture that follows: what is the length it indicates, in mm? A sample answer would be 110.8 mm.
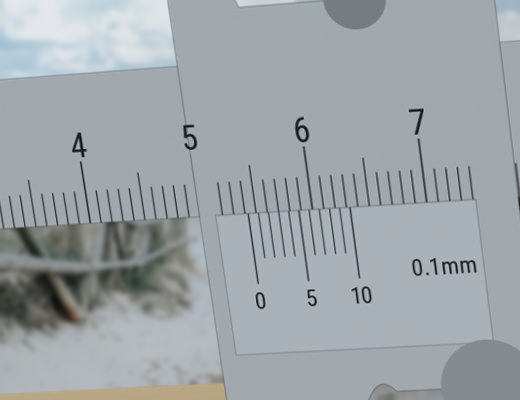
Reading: 54.3 mm
